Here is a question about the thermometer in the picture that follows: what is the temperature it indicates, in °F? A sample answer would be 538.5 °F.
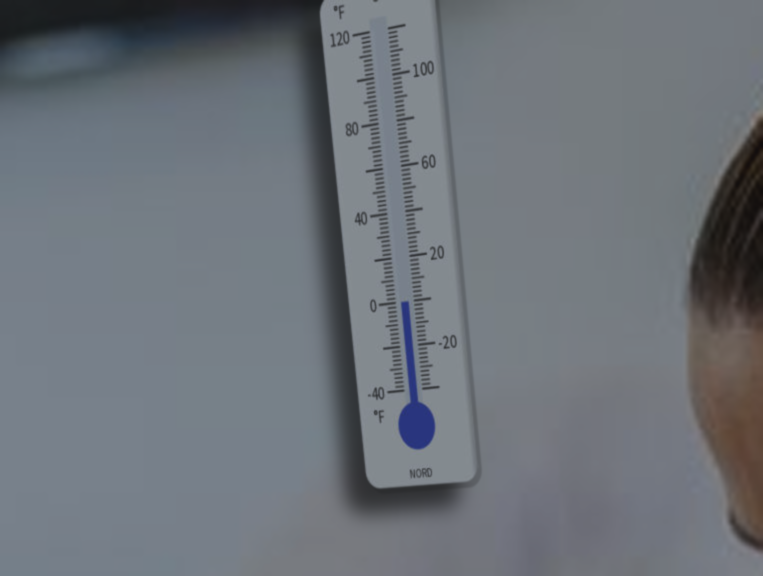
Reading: 0 °F
